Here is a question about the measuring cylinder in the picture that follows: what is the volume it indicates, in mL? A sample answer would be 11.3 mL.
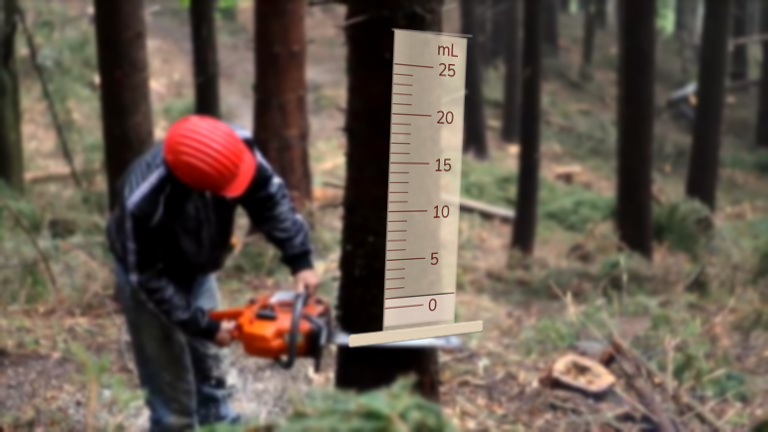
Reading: 1 mL
